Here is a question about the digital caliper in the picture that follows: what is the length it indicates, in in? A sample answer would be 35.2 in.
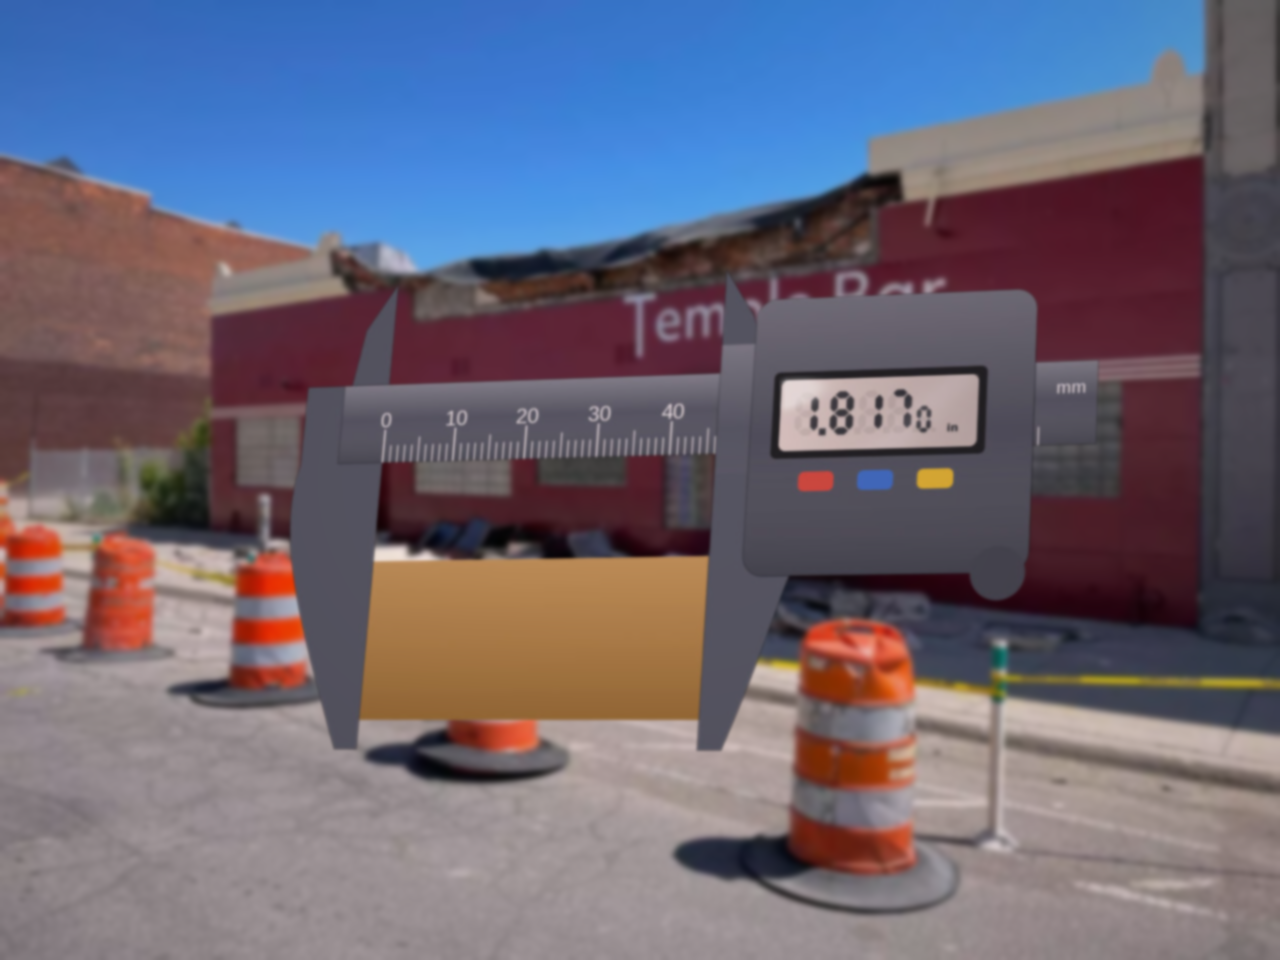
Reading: 1.8170 in
